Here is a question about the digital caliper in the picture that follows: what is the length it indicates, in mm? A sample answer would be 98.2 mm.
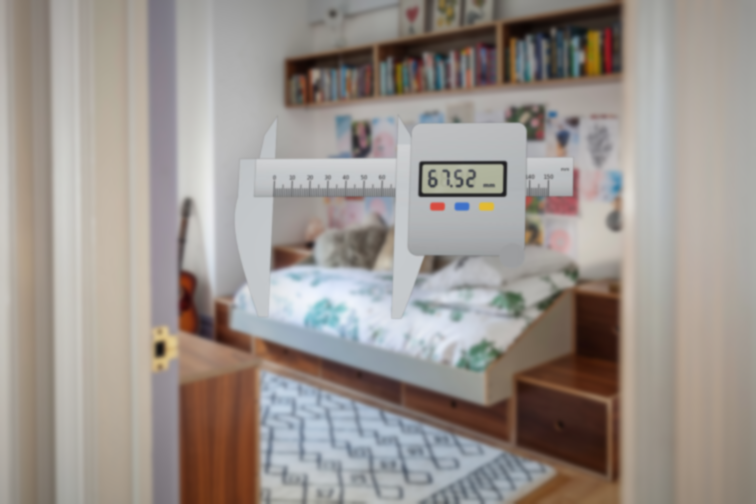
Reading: 67.52 mm
